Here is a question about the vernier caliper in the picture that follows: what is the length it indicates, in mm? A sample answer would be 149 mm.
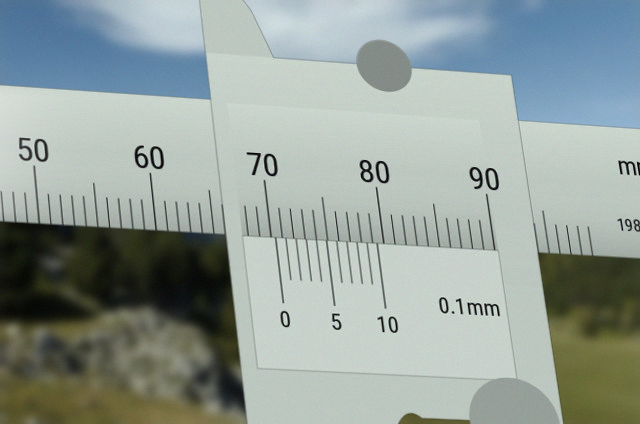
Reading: 70.4 mm
